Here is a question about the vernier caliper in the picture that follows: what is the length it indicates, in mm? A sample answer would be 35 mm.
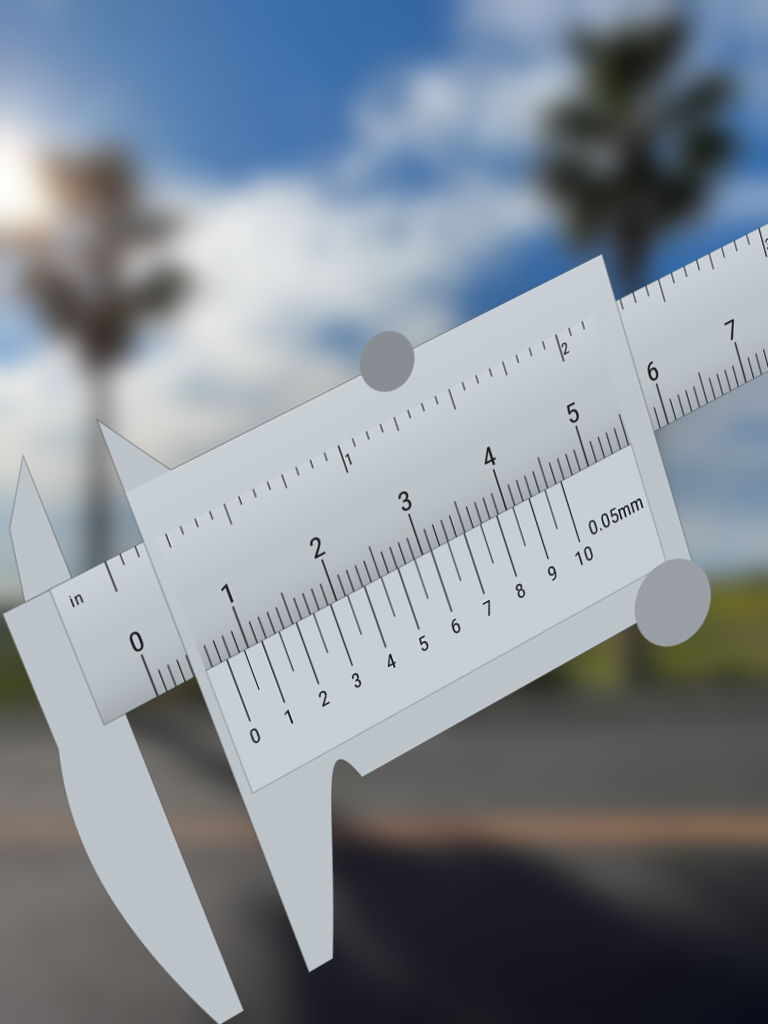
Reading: 7.6 mm
